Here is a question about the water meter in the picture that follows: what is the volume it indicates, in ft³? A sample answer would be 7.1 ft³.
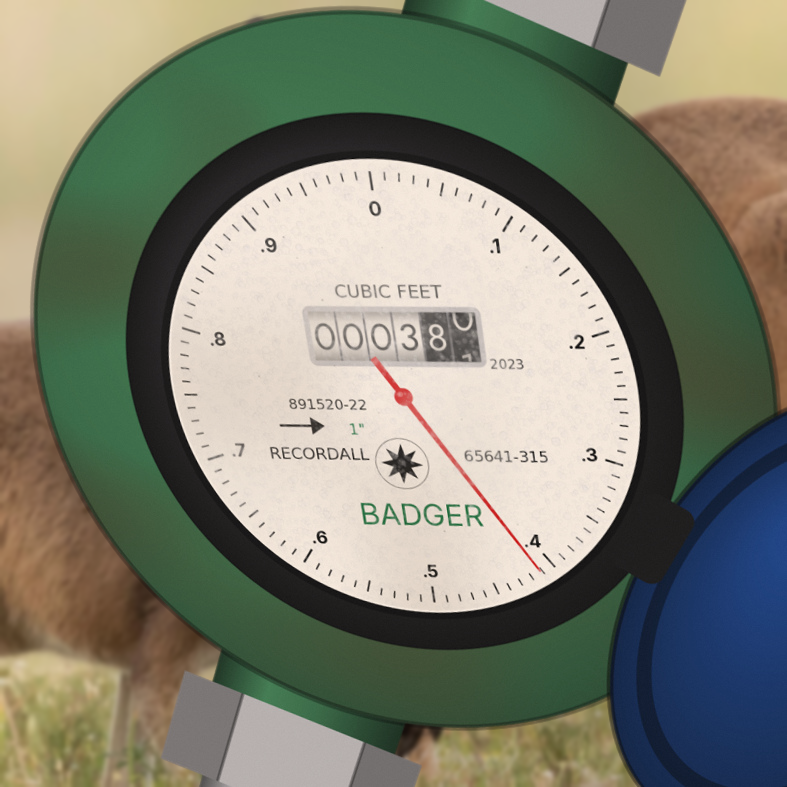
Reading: 380.41 ft³
